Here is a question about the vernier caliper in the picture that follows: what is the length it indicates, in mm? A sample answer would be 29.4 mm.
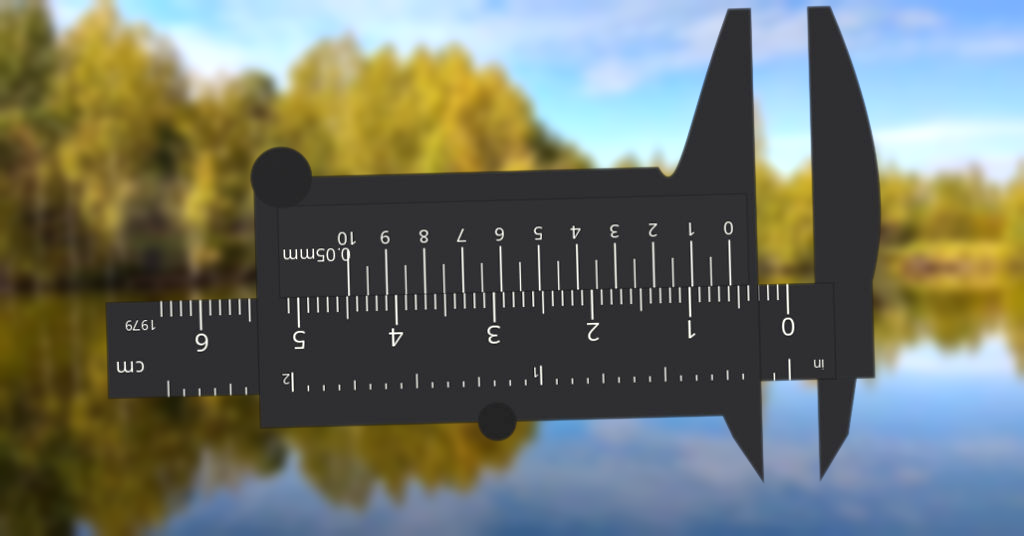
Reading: 5.8 mm
